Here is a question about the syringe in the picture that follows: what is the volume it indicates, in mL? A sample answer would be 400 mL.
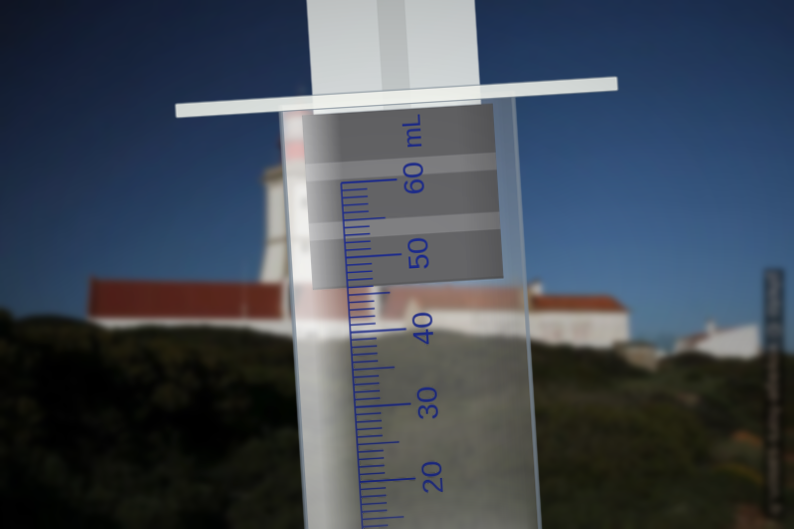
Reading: 46 mL
